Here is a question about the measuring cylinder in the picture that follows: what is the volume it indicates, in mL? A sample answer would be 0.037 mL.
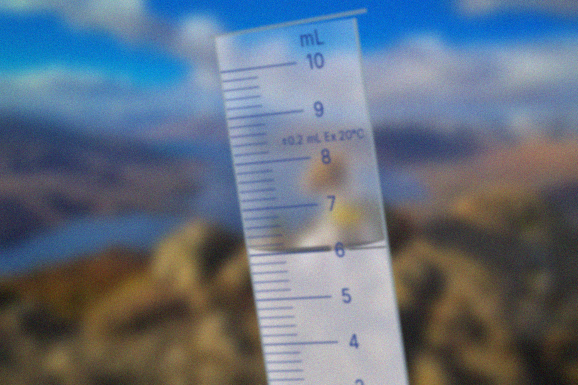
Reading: 6 mL
